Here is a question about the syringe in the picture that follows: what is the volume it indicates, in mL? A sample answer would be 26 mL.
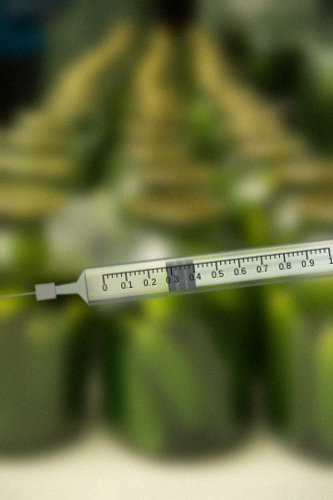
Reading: 0.28 mL
